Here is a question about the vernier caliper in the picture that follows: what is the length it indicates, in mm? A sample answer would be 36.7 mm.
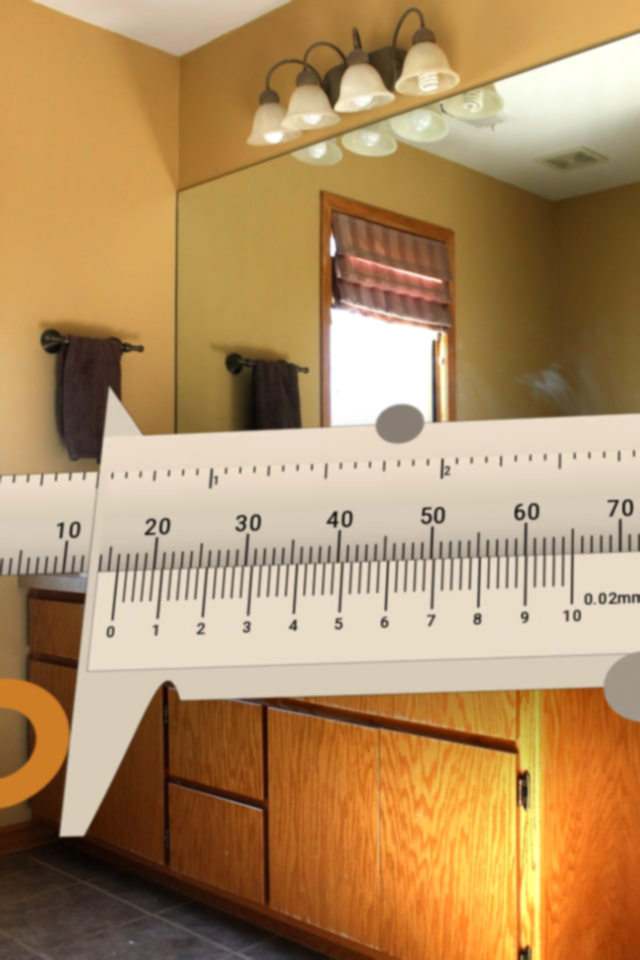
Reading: 16.0 mm
